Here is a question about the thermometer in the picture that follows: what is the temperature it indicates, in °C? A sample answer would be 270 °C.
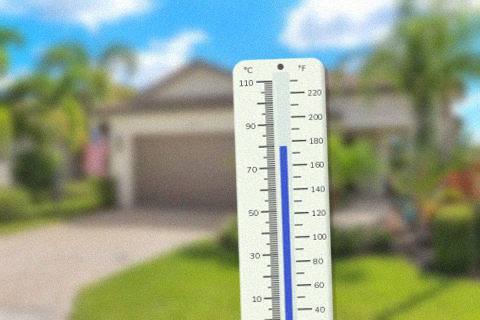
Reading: 80 °C
